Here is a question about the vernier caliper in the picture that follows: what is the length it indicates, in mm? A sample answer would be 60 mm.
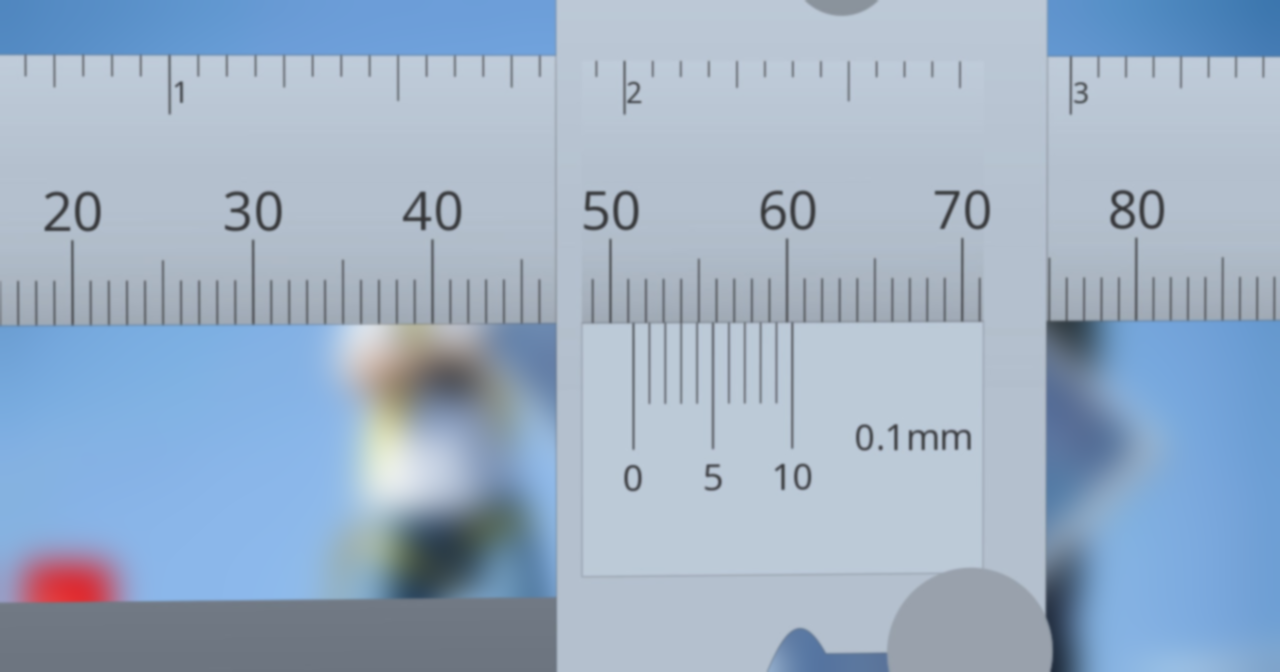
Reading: 51.3 mm
